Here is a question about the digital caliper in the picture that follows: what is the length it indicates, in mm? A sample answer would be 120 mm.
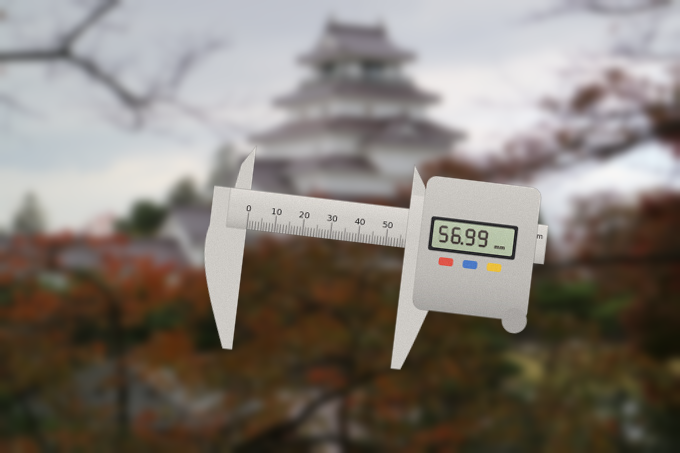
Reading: 56.99 mm
